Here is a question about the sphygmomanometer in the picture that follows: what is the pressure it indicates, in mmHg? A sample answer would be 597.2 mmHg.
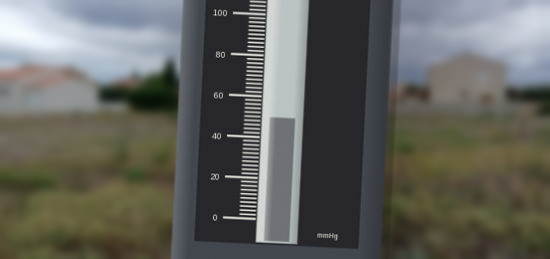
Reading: 50 mmHg
